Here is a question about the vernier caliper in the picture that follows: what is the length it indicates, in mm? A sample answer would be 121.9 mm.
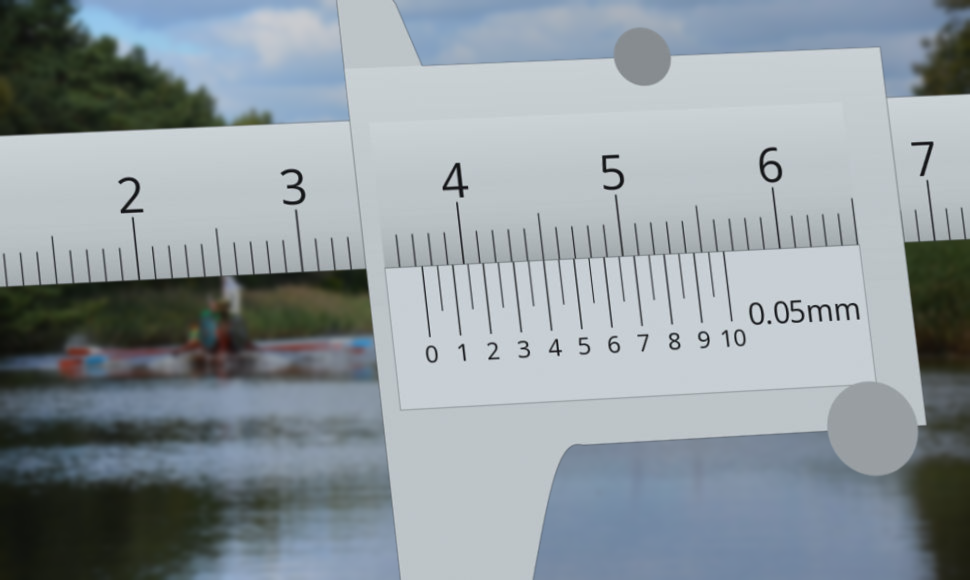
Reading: 37.4 mm
